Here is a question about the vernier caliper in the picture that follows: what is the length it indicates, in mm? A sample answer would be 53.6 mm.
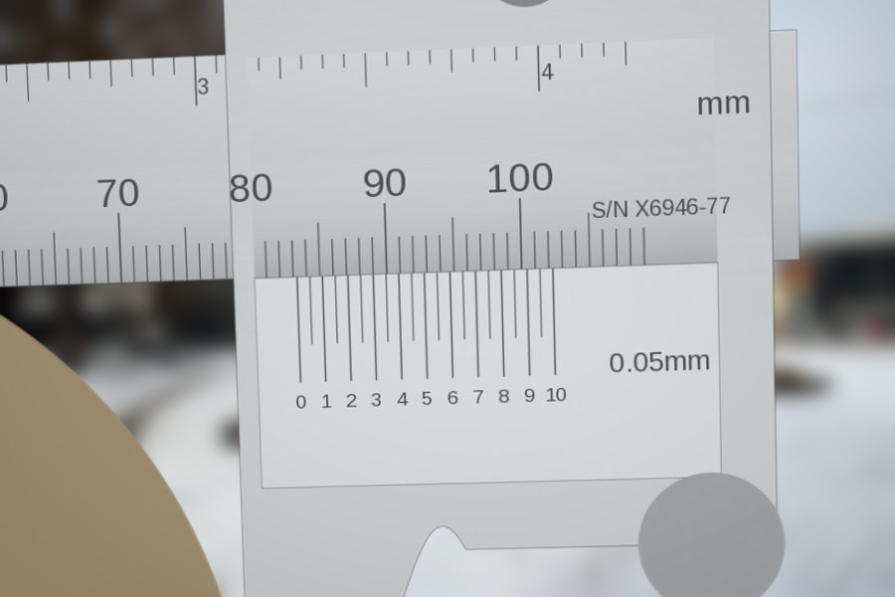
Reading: 83.3 mm
